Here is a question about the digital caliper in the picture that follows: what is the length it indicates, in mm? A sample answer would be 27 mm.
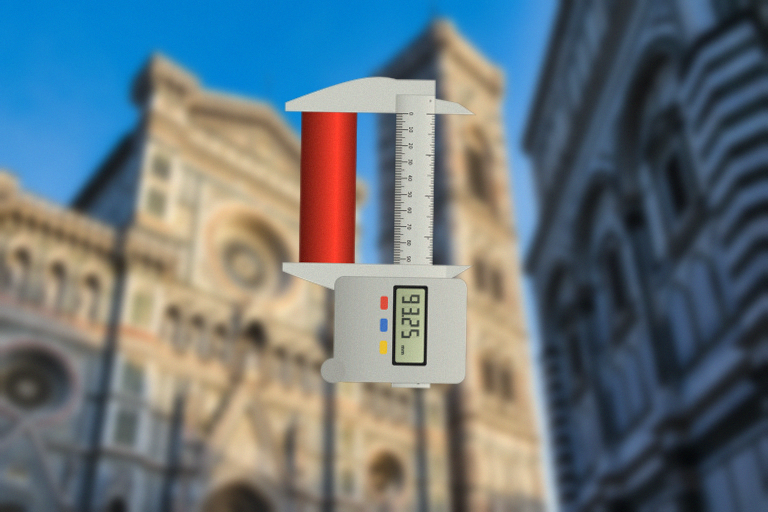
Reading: 93.25 mm
